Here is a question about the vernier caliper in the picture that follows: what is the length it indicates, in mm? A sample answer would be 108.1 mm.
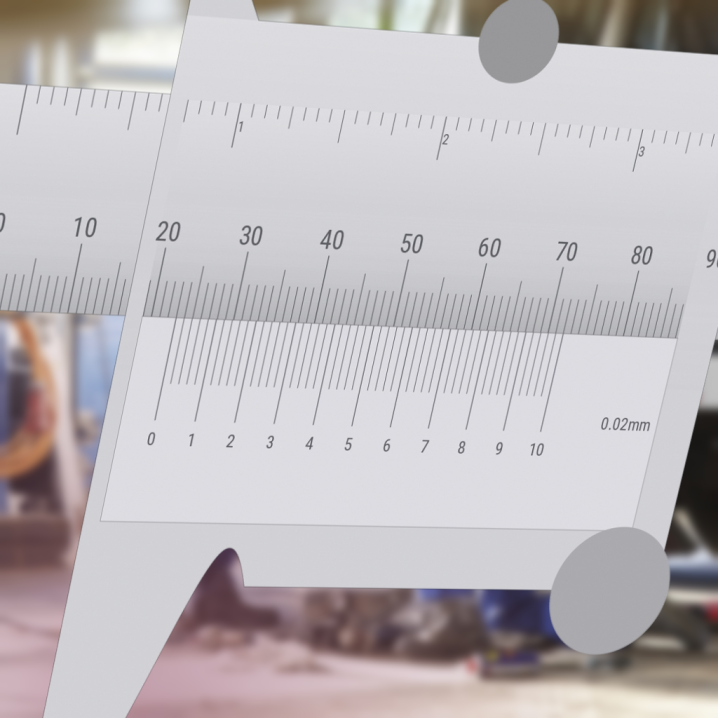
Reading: 23.0 mm
